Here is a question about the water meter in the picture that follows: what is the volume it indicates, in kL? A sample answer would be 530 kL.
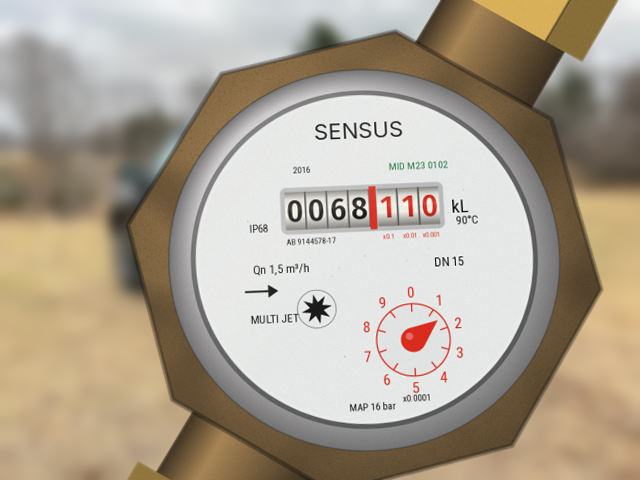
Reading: 68.1101 kL
